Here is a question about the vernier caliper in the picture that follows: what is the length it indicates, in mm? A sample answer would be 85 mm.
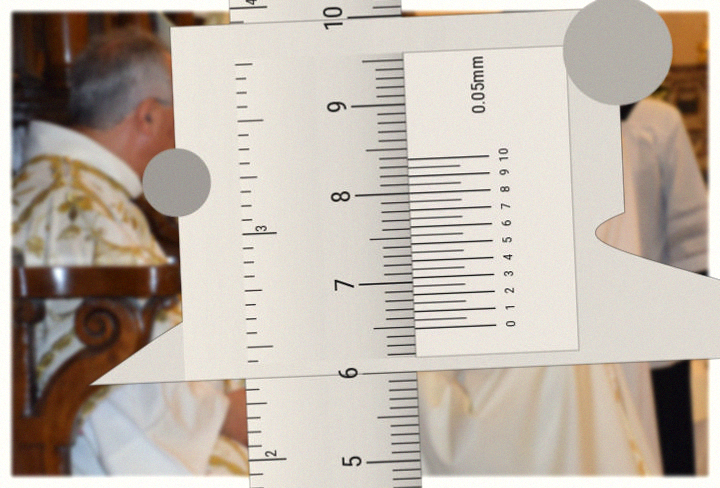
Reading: 64.8 mm
